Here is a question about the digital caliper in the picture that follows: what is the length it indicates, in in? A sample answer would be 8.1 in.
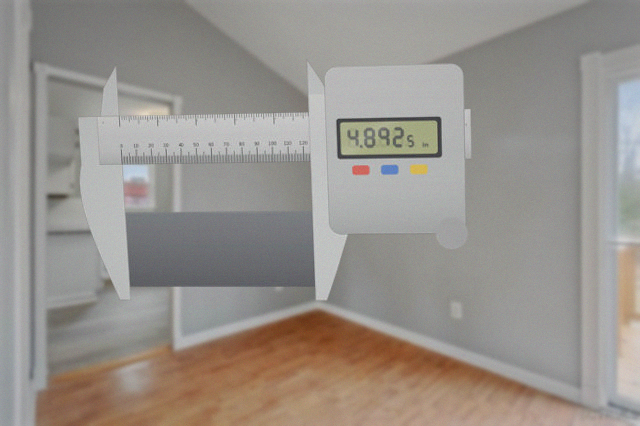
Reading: 4.8925 in
